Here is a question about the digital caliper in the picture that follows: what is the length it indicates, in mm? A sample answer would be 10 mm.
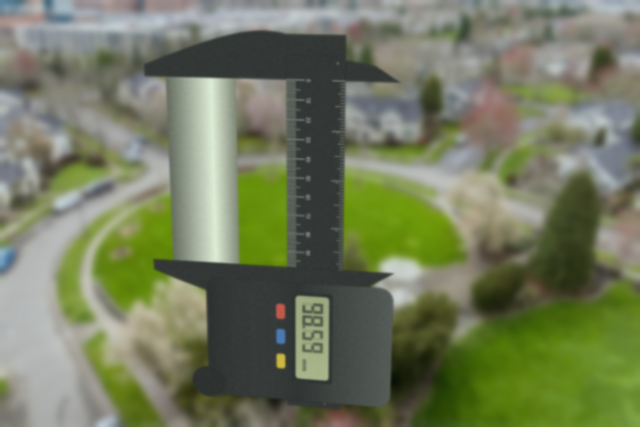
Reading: 98.59 mm
